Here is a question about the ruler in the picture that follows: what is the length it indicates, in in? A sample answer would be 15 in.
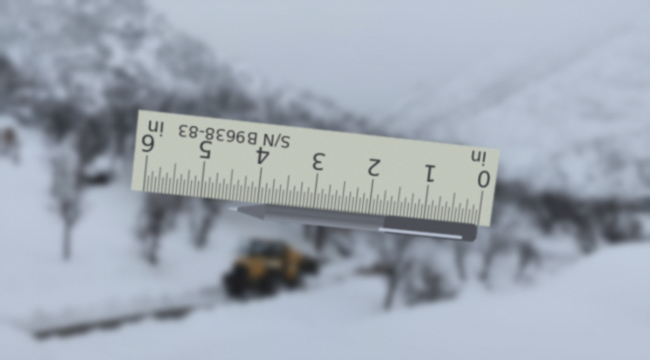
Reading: 4.5 in
